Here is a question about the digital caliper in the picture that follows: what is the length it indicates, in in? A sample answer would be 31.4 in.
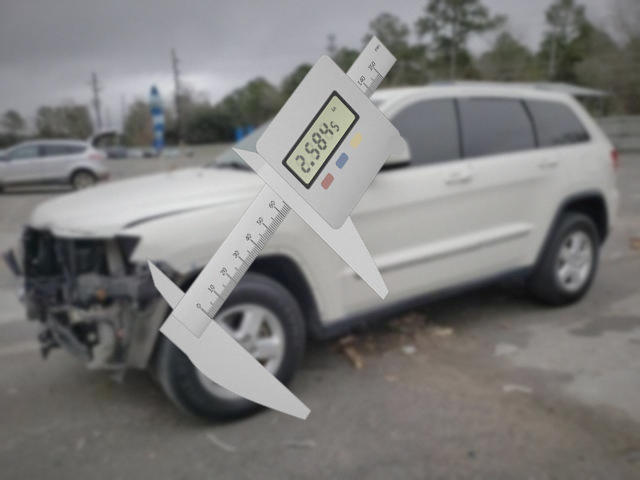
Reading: 2.5845 in
